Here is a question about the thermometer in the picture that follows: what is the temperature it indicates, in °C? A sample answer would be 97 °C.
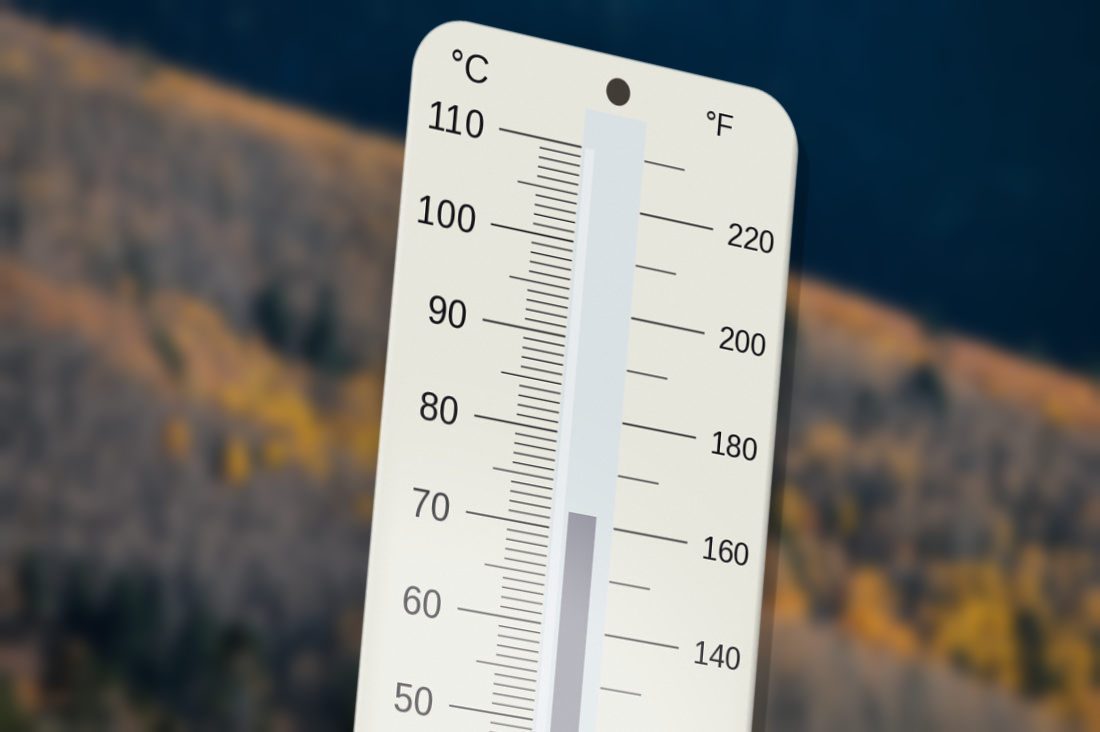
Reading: 72 °C
